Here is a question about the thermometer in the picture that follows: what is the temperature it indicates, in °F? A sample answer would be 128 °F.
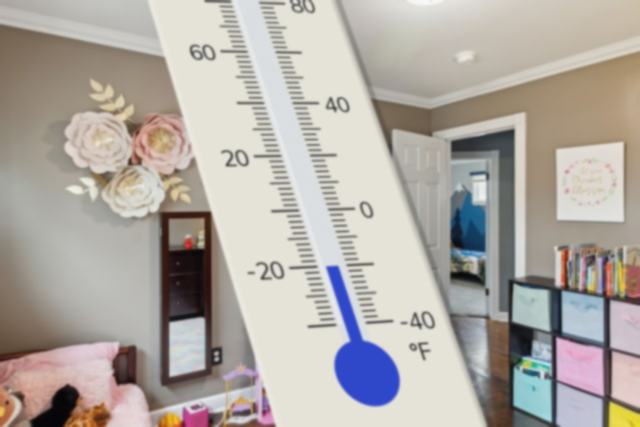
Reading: -20 °F
